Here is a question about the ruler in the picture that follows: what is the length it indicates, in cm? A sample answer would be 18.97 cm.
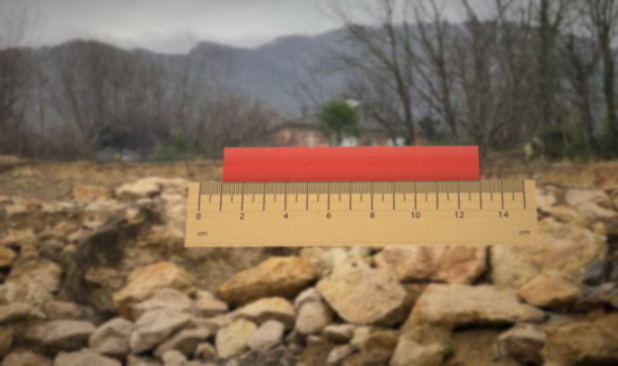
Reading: 12 cm
